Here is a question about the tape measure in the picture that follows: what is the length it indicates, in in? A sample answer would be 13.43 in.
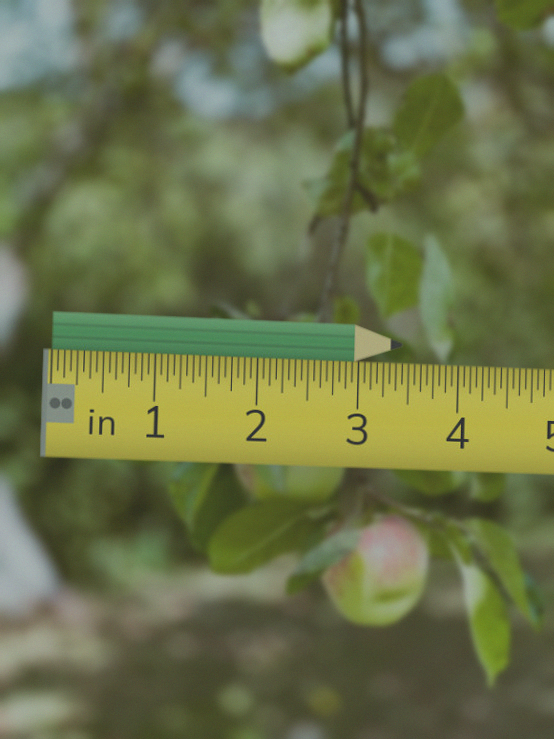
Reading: 3.4375 in
